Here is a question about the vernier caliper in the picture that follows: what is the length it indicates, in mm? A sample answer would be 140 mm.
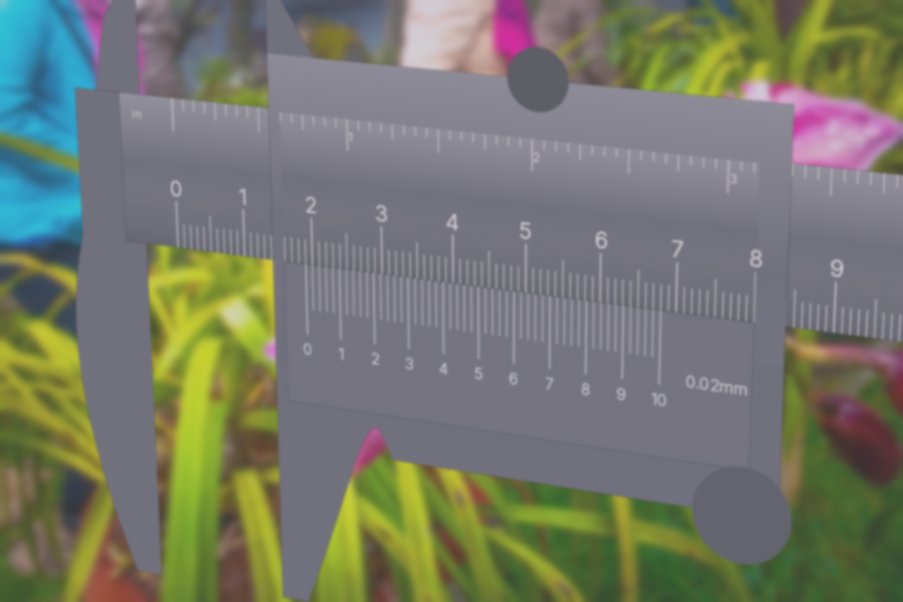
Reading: 19.0 mm
